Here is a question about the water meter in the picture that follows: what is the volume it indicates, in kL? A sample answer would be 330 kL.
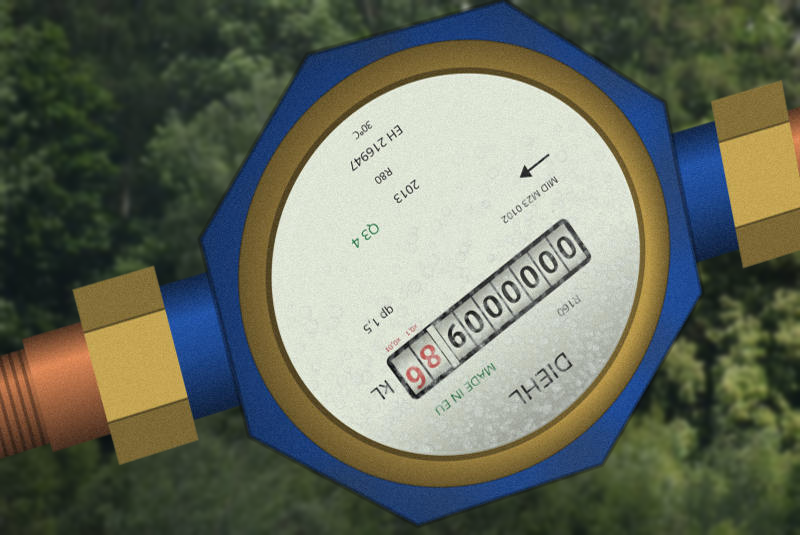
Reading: 9.86 kL
